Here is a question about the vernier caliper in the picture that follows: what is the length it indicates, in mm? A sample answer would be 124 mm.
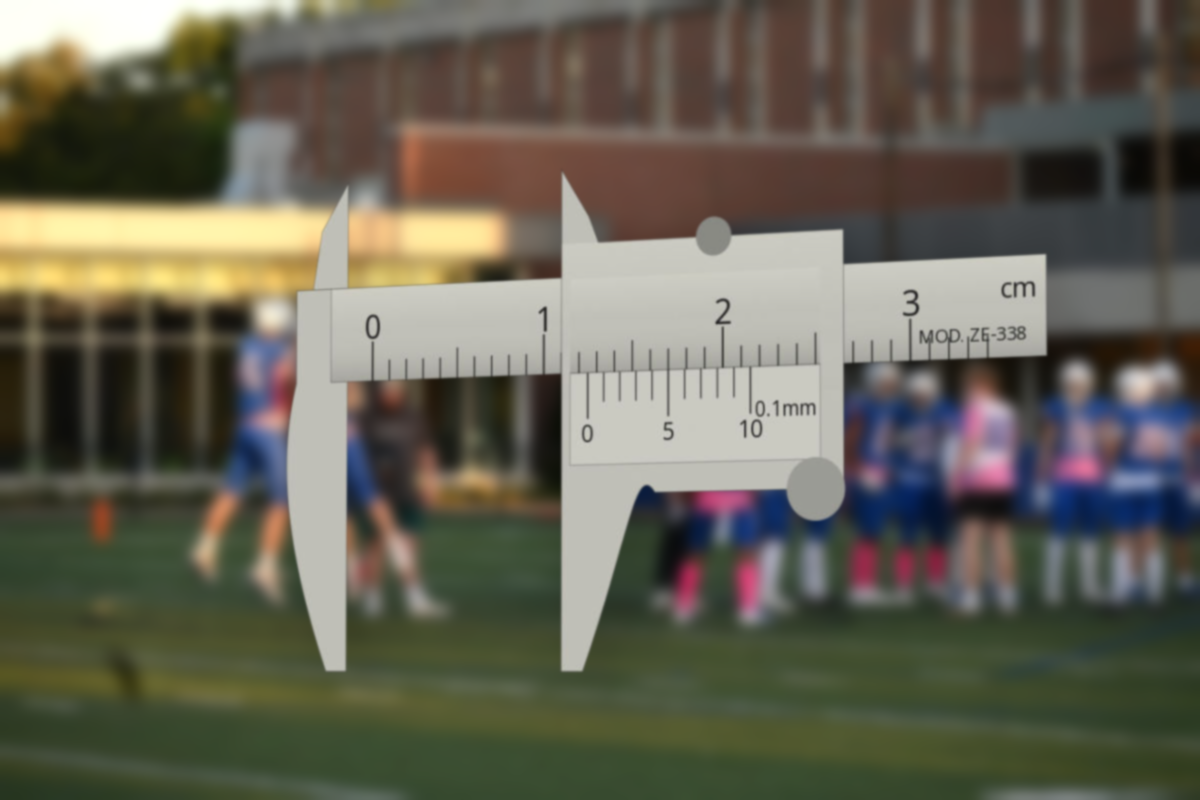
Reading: 12.5 mm
